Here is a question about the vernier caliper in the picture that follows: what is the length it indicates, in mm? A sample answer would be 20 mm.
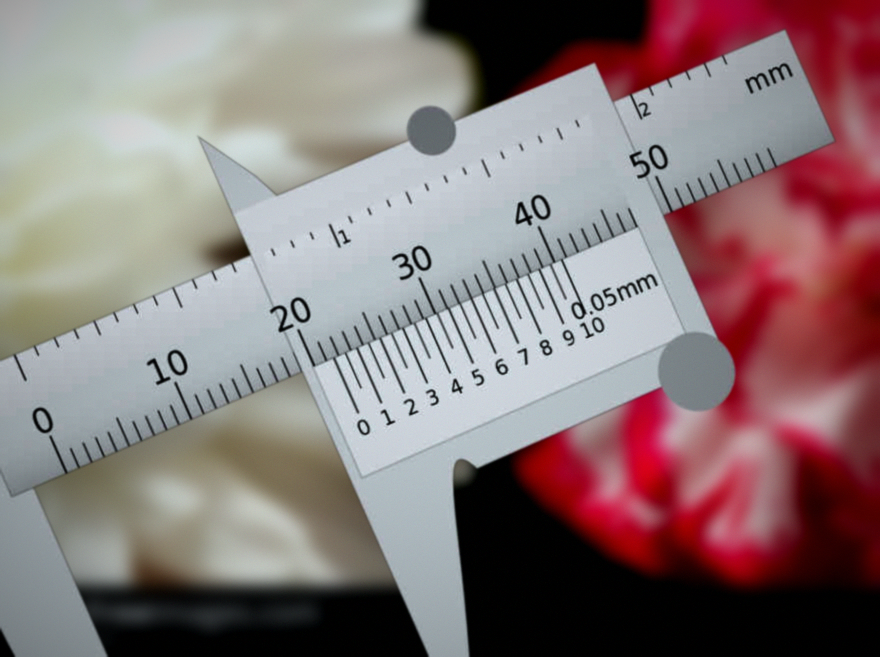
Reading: 21.6 mm
